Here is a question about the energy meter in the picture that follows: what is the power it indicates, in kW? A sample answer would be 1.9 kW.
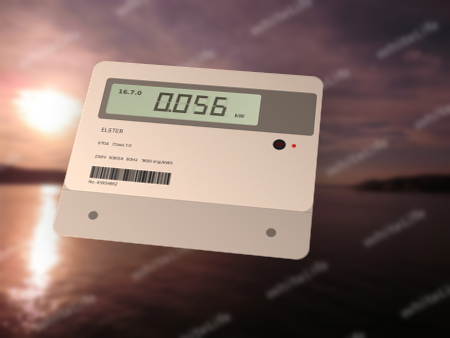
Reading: 0.056 kW
